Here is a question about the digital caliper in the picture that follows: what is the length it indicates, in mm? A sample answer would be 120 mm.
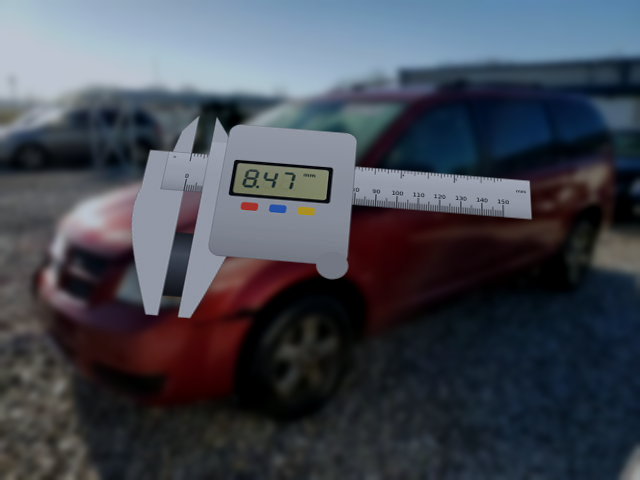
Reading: 8.47 mm
